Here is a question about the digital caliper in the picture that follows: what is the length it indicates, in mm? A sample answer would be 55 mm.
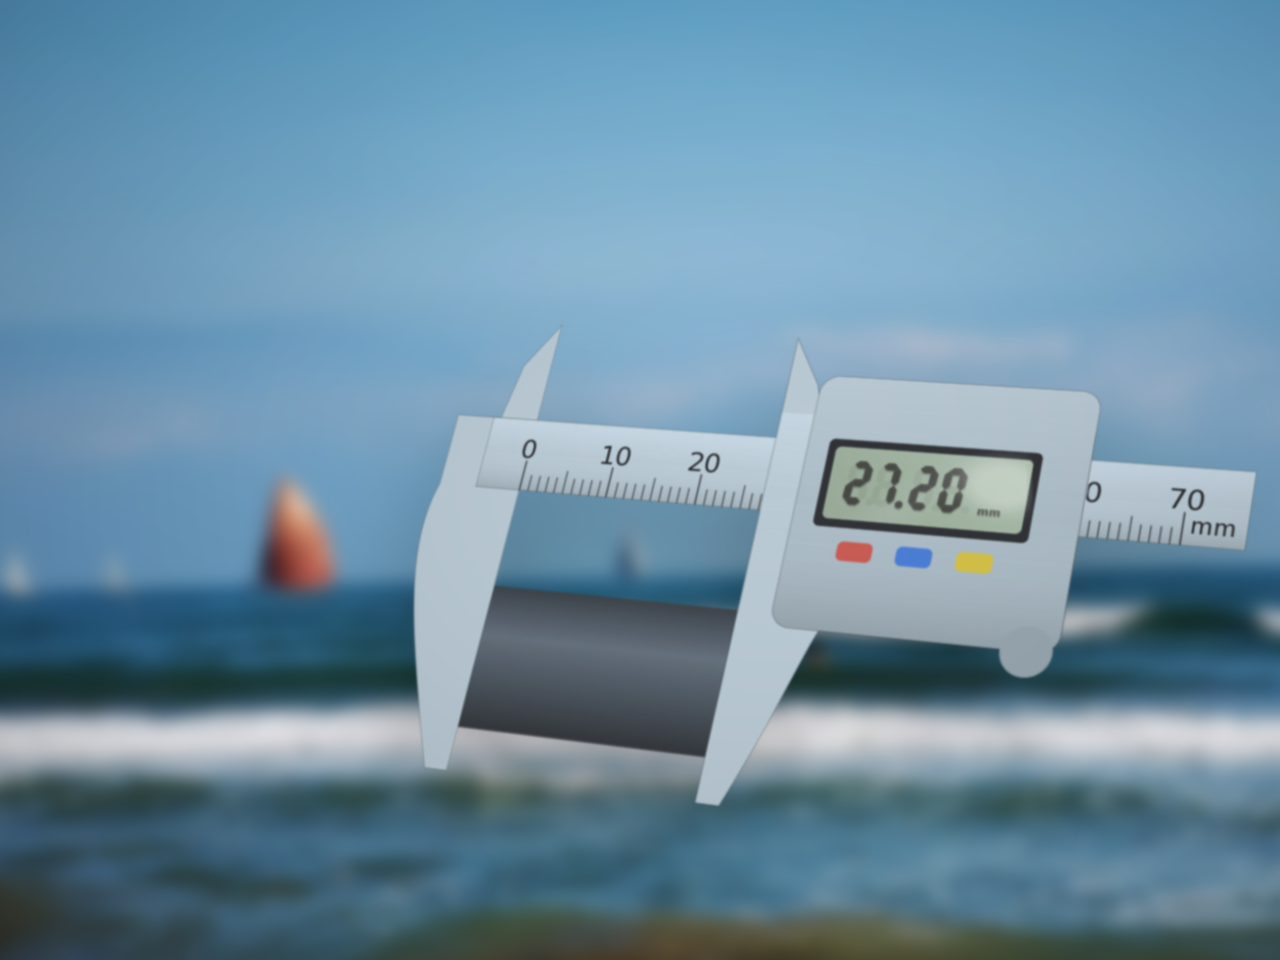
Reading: 27.20 mm
